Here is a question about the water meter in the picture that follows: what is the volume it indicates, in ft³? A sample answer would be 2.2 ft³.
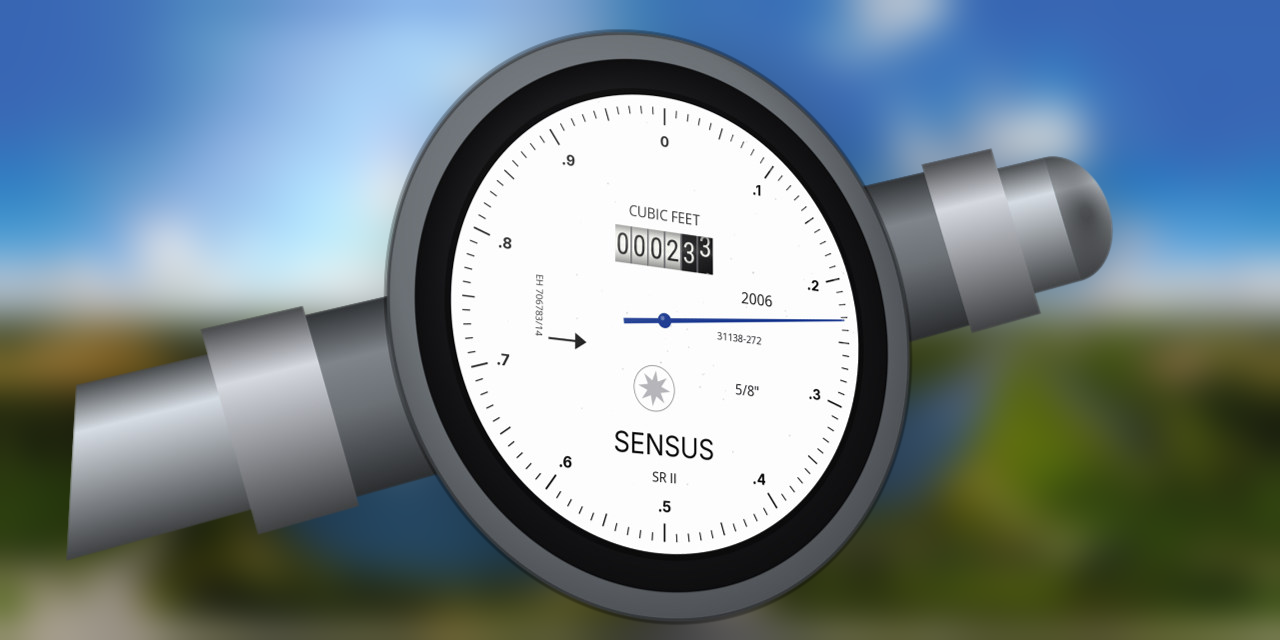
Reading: 233.23 ft³
